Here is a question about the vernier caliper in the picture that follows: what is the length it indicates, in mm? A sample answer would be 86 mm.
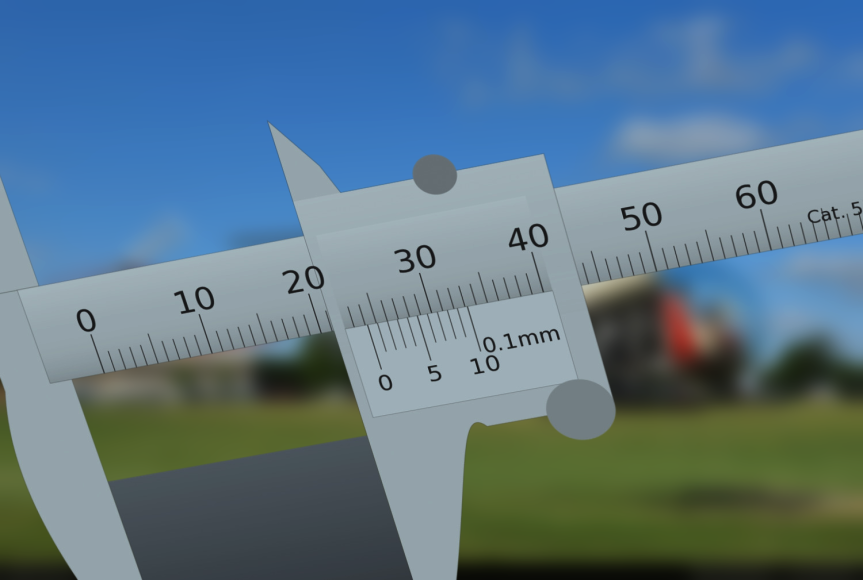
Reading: 24.2 mm
